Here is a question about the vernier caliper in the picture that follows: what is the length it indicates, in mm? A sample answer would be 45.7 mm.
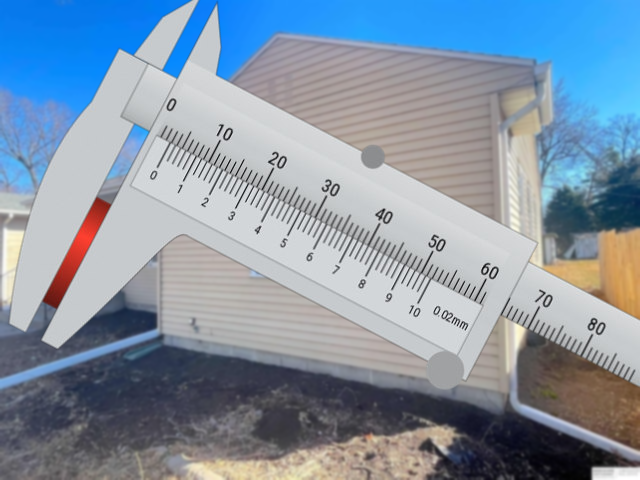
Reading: 2.8 mm
